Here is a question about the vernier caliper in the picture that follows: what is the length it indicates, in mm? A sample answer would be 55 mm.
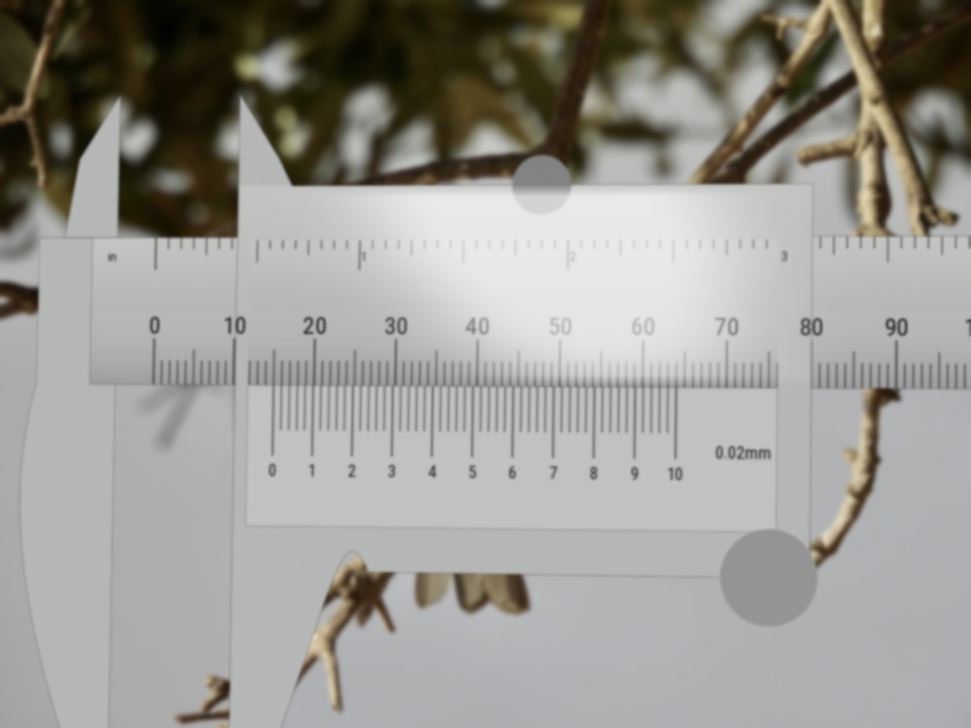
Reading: 15.0 mm
